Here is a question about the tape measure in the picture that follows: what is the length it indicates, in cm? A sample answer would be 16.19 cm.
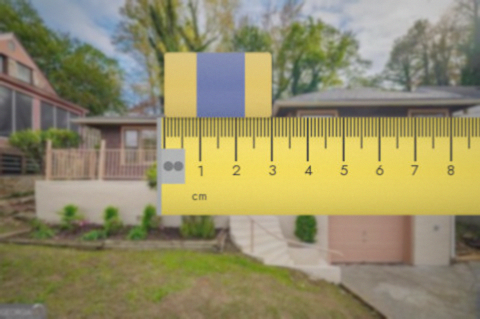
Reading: 3 cm
